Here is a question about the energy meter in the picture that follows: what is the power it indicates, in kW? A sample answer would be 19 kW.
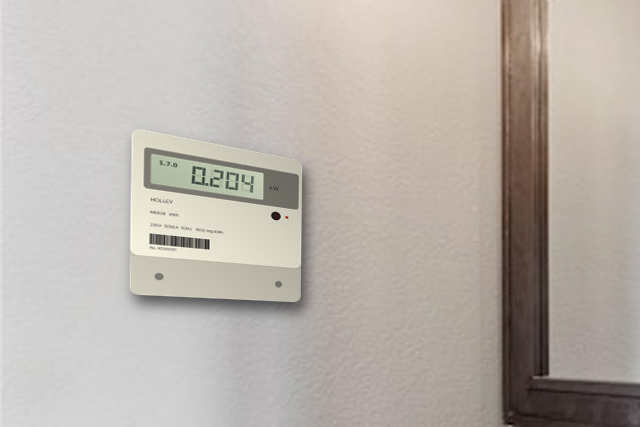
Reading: 0.204 kW
